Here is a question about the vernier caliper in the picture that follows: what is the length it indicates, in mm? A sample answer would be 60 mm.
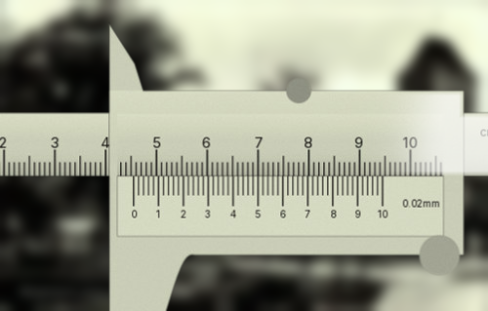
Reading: 45.5 mm
